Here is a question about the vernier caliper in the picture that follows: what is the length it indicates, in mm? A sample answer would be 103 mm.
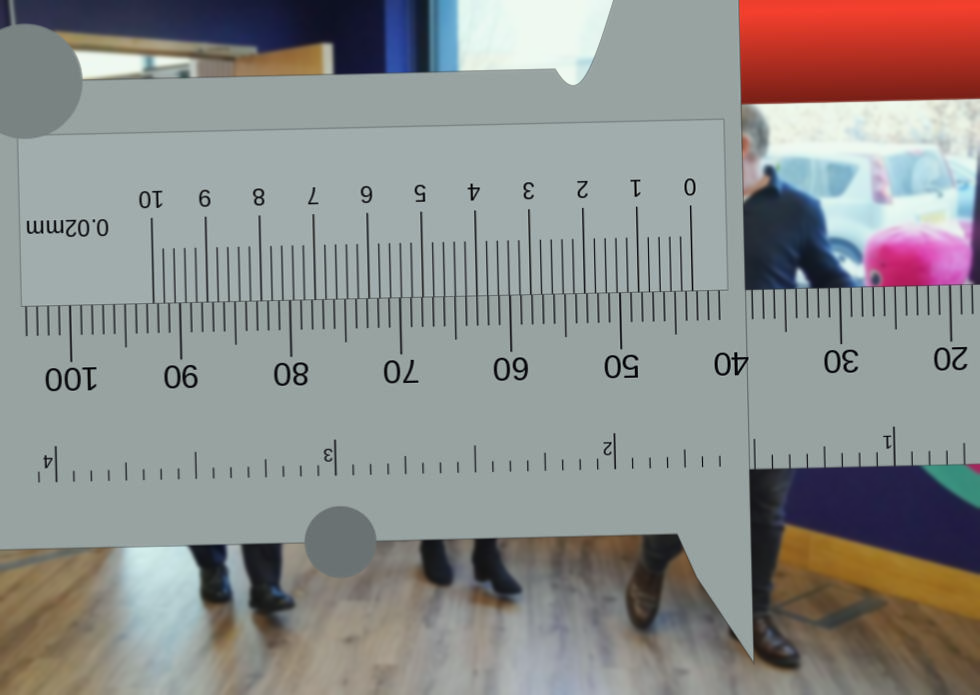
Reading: 43.4 mm
